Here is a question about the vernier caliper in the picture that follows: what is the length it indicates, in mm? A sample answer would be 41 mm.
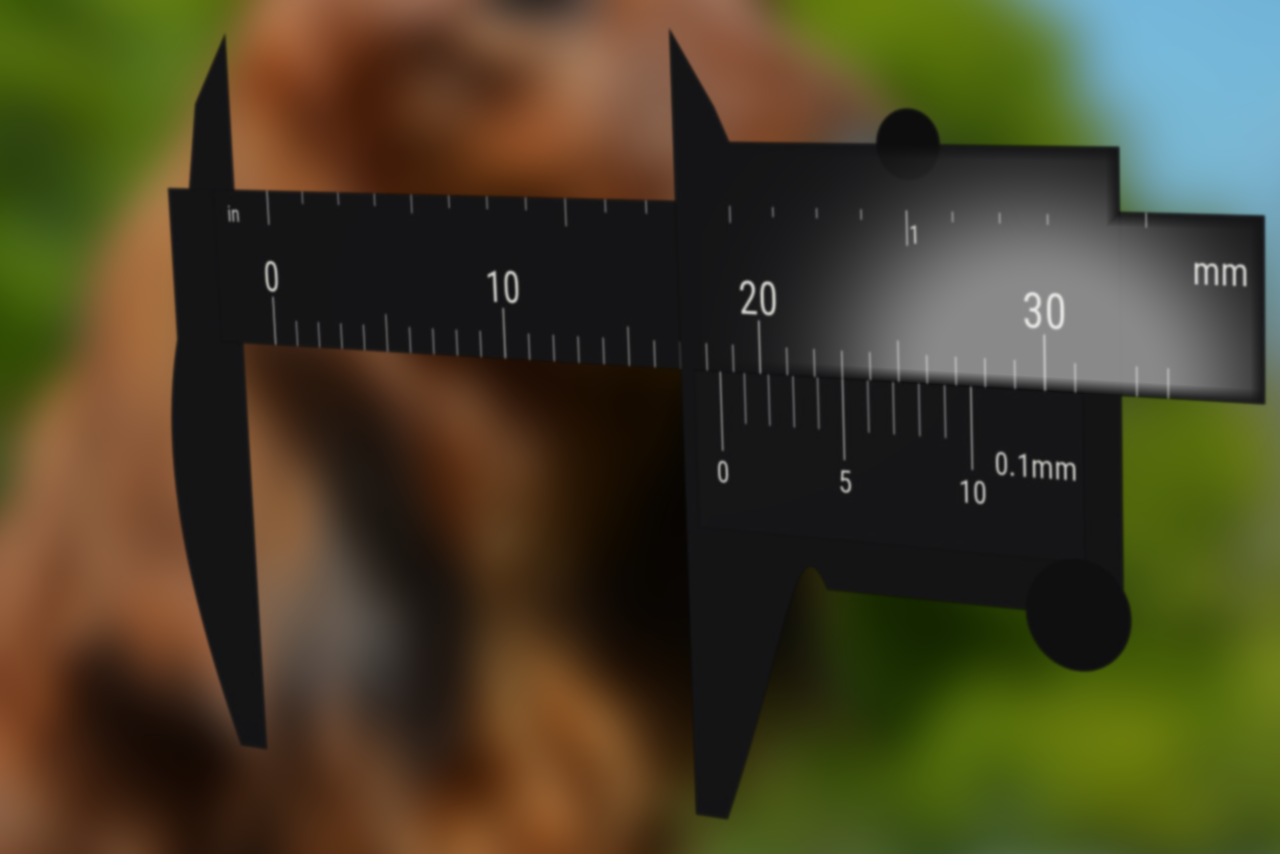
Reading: 18.5 mm
